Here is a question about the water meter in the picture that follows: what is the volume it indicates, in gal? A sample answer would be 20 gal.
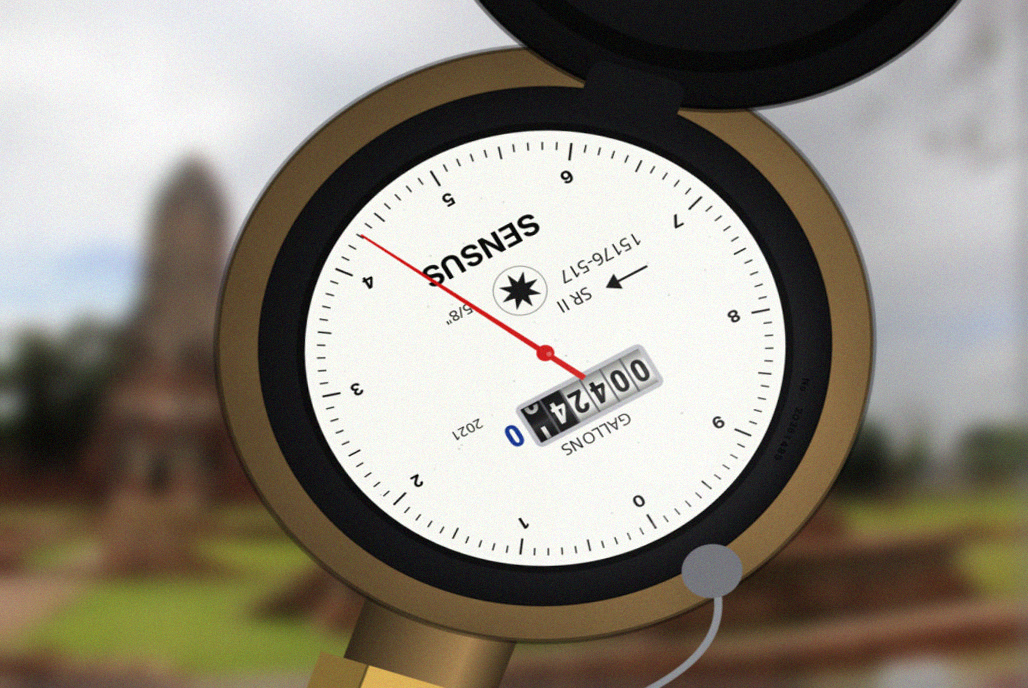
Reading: 42414.3 gal
